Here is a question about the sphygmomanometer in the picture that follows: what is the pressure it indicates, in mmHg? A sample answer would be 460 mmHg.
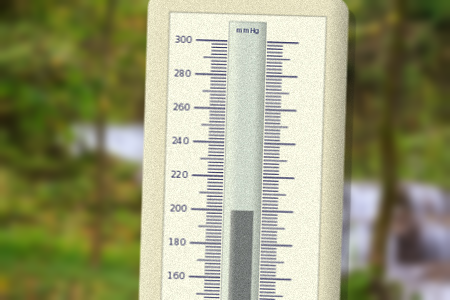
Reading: 200 mmHg
